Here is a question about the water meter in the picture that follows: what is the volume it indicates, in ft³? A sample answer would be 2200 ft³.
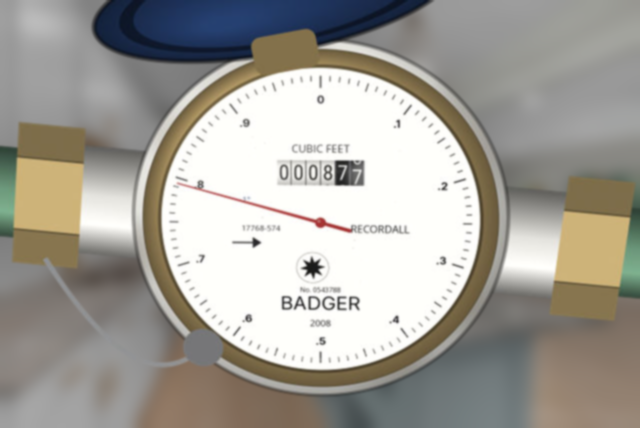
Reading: 876.79 ft³
